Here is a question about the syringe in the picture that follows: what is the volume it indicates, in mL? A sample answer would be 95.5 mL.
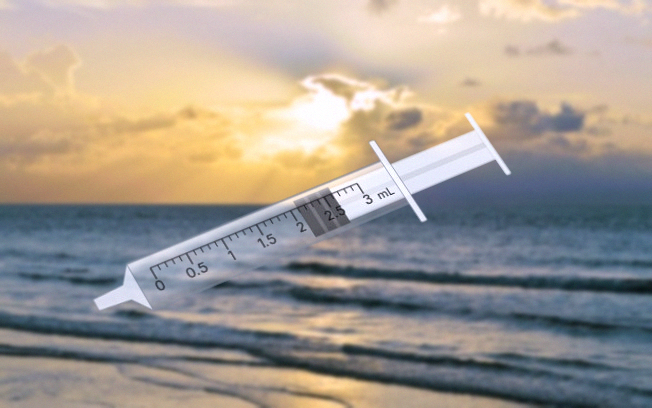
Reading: 2.1 mL
